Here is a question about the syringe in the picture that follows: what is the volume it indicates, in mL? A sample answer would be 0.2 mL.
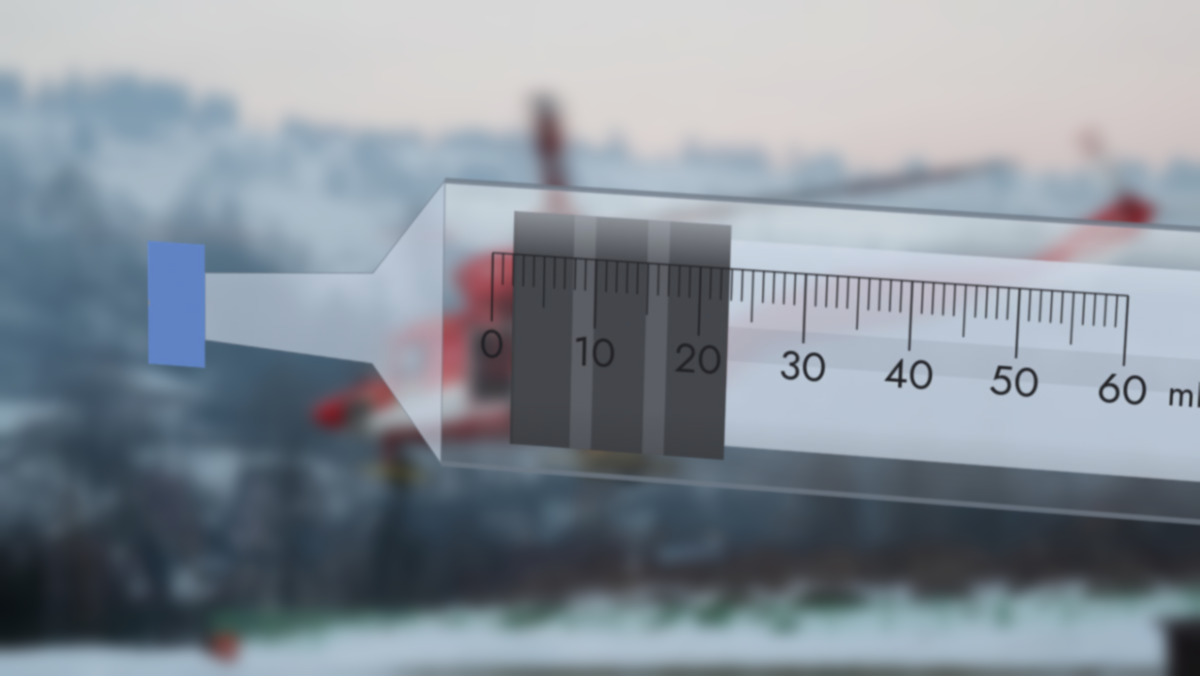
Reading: 2 mL
